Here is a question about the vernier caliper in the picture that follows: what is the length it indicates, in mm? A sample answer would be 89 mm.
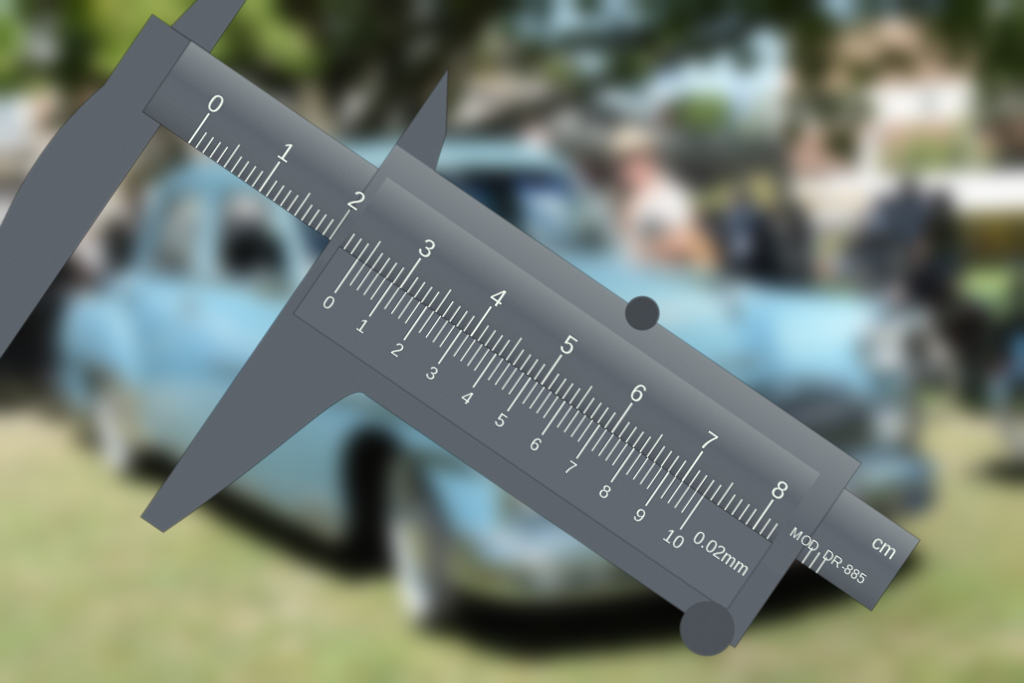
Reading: 24.0 mm
